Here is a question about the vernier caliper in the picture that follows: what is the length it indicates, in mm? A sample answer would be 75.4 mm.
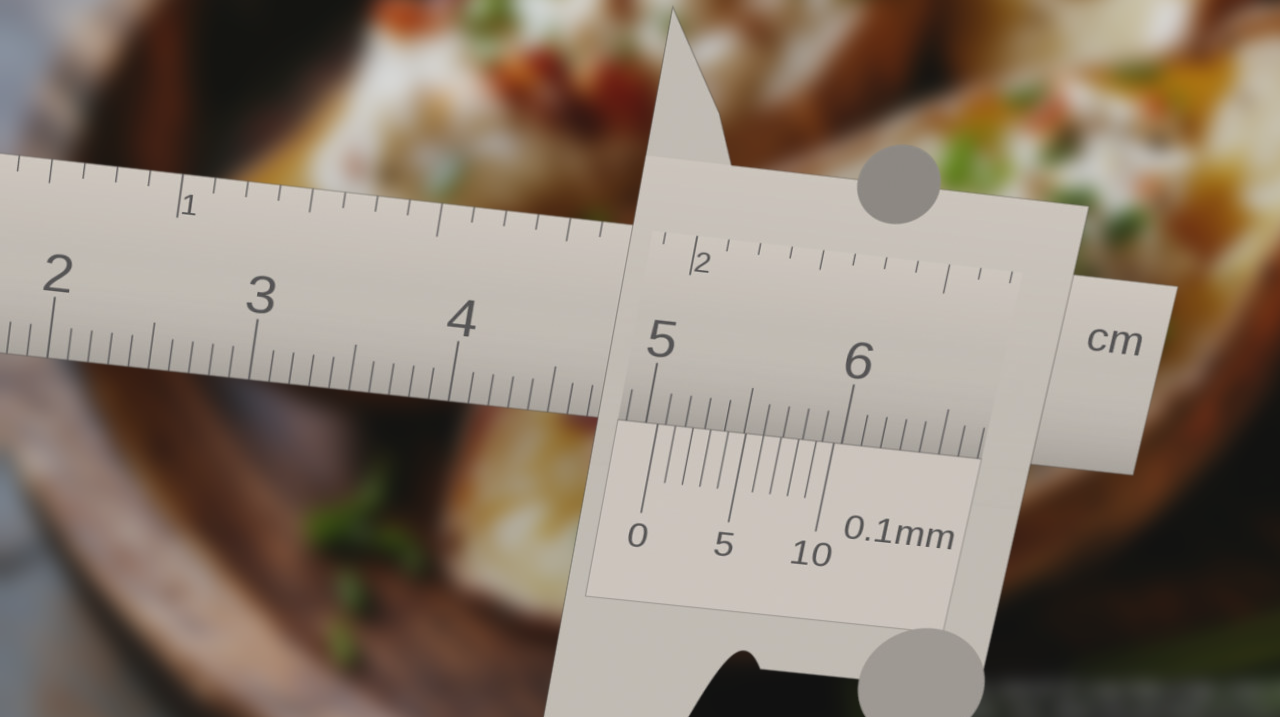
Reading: 50.6 mm
